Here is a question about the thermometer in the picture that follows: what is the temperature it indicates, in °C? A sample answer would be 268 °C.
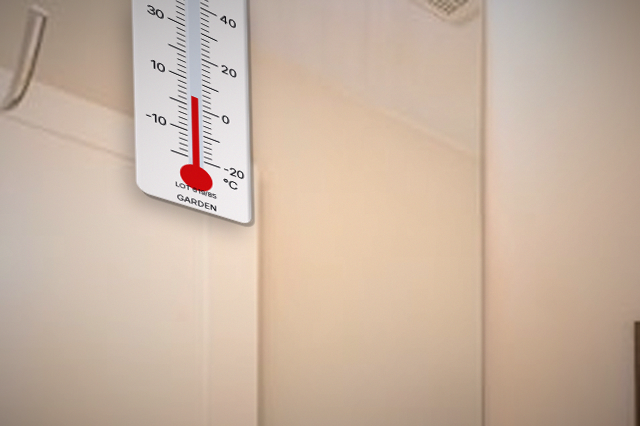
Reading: 4 °C
